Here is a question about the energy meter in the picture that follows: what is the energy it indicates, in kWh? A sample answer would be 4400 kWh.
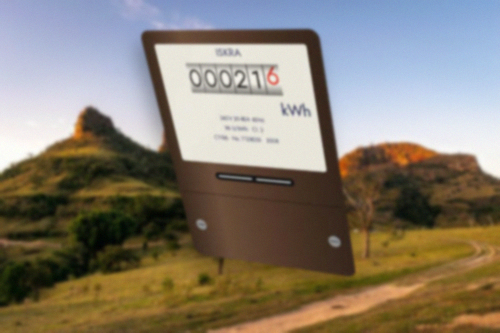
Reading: 21.6 kWh
